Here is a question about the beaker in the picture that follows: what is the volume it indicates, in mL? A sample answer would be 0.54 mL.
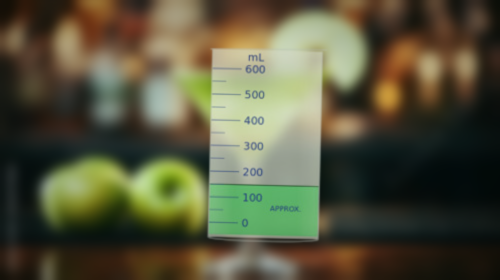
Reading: 150 mL
